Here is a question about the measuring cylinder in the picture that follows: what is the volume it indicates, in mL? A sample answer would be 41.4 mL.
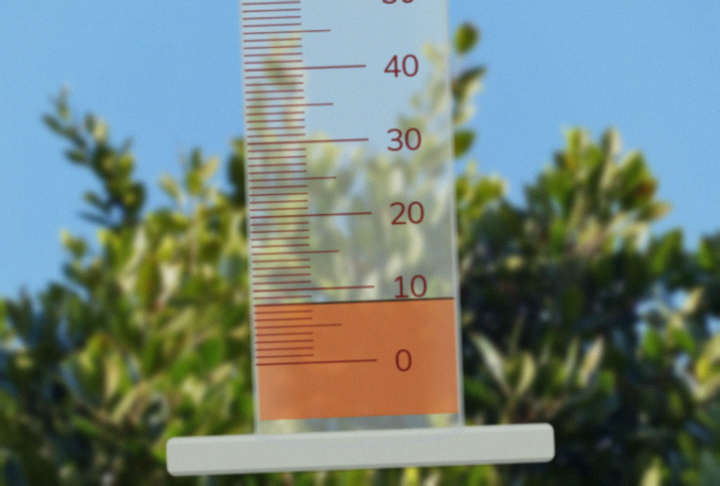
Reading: 8 mL
